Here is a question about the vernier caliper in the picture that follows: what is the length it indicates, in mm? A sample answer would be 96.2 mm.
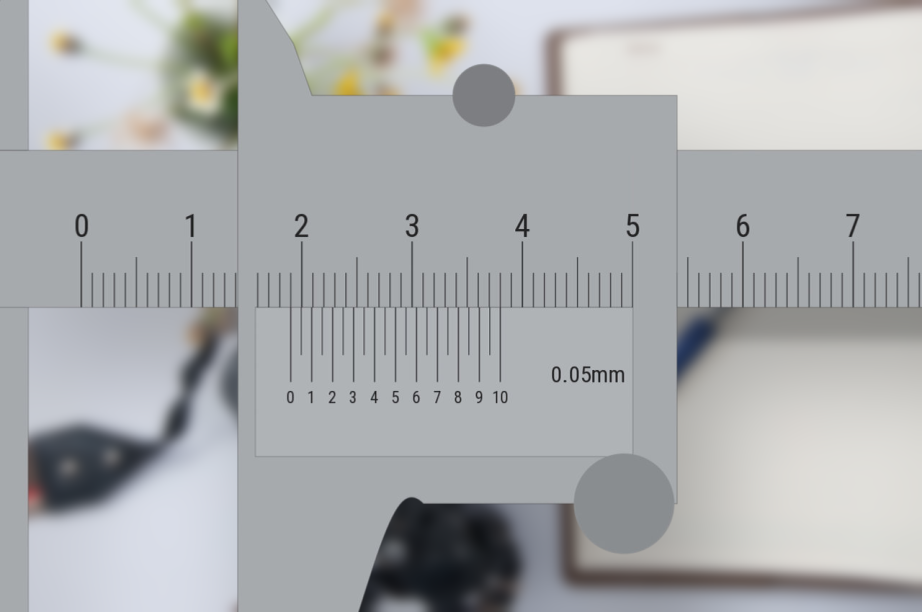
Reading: 19.0 mm
